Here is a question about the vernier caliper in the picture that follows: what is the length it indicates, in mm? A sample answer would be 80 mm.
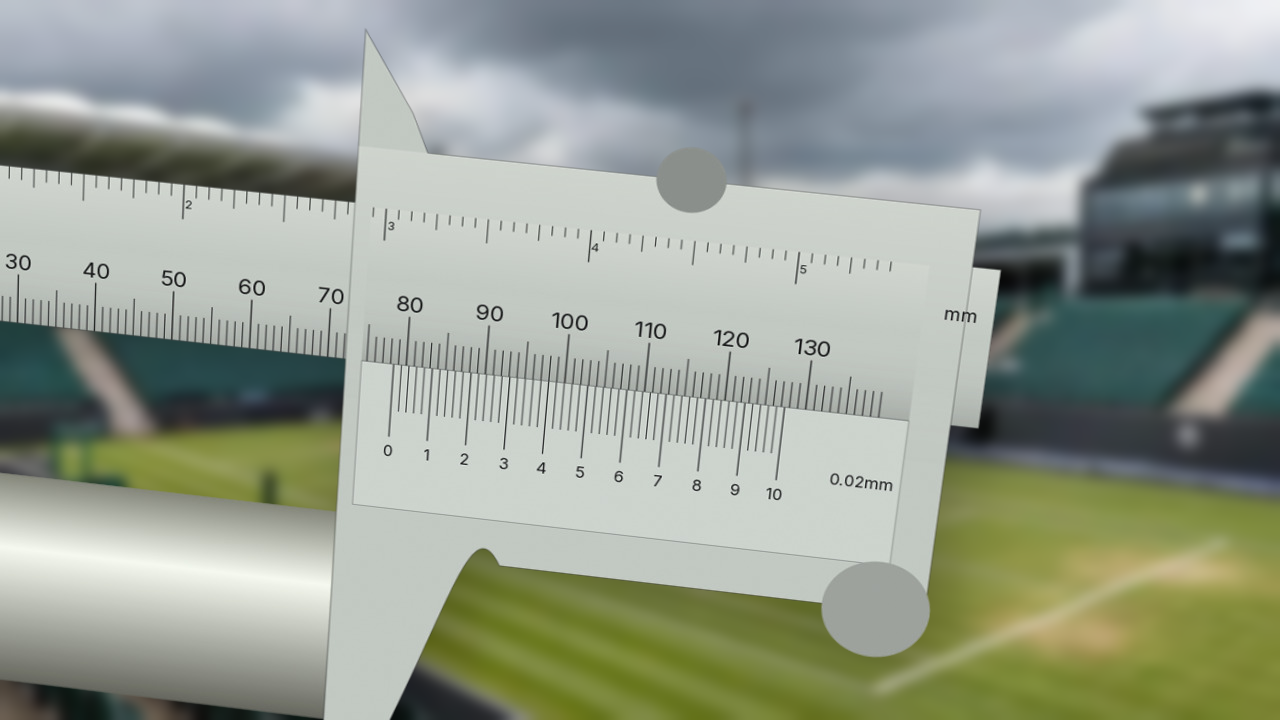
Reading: 78.4 mm
